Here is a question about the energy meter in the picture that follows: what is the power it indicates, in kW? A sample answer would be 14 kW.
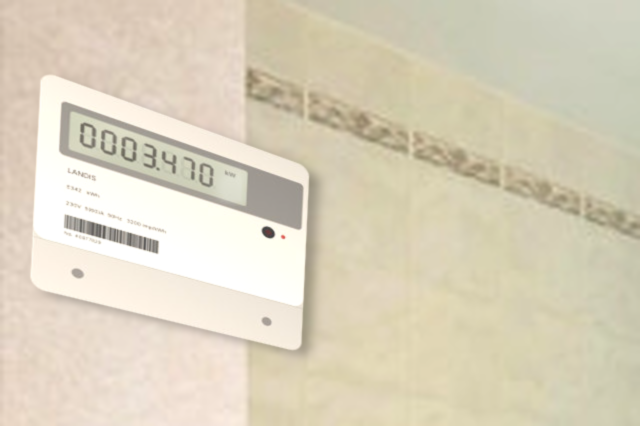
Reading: 3.470 kW
